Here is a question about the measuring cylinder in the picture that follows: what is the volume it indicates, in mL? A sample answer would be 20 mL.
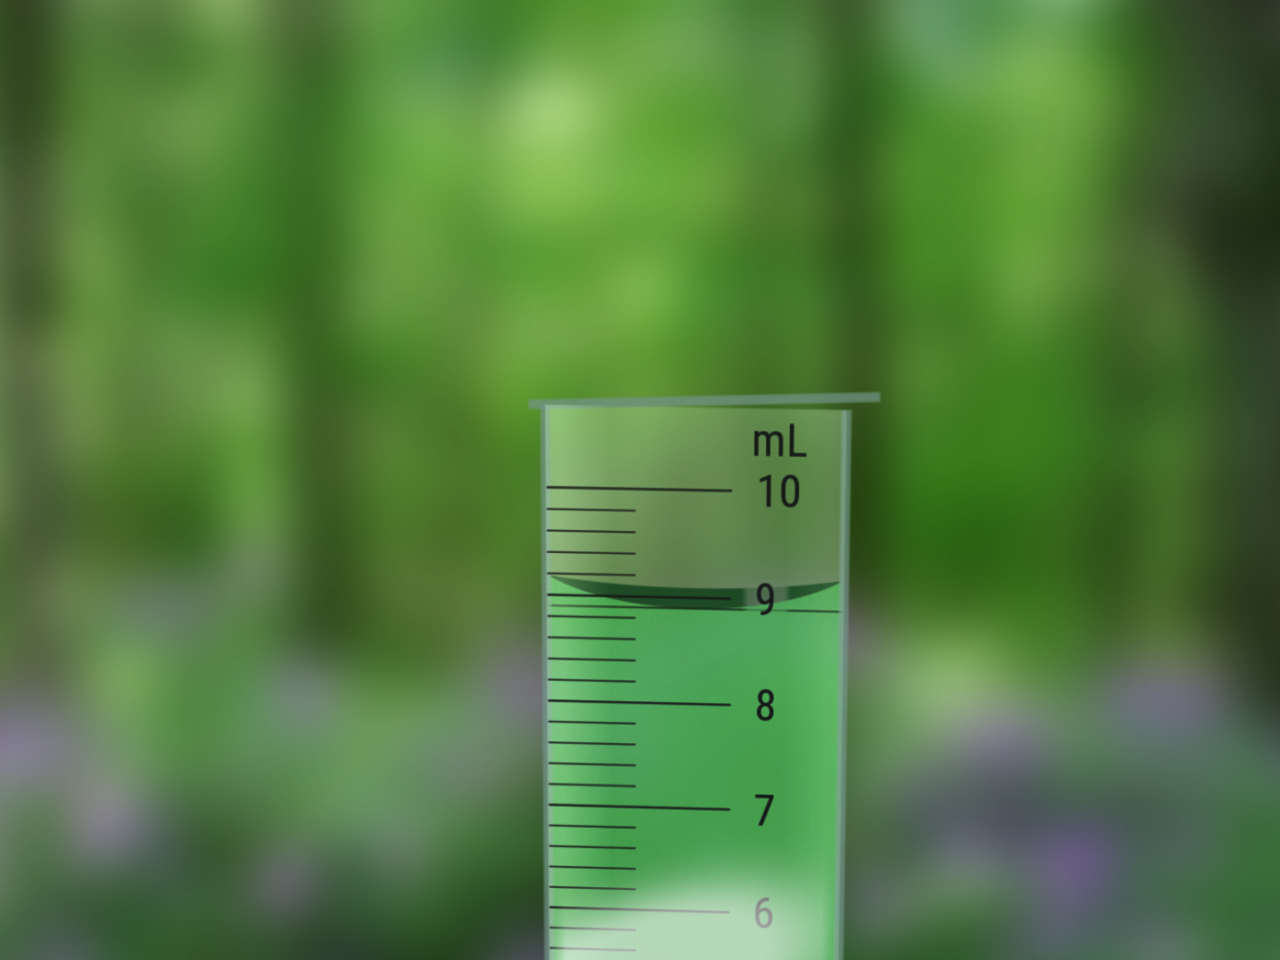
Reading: 8.9 mL
